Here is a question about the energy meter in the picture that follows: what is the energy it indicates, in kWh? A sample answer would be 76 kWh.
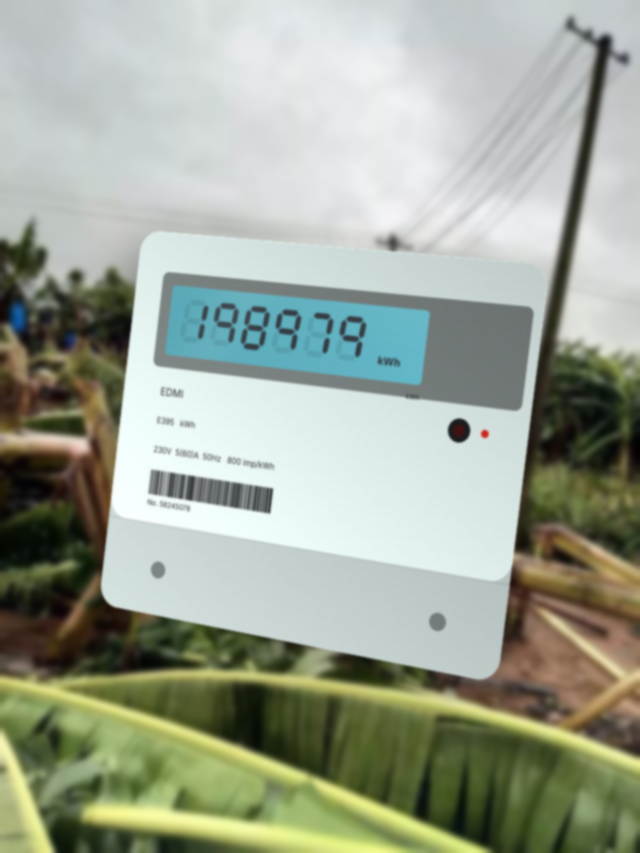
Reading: 198979 kWh
